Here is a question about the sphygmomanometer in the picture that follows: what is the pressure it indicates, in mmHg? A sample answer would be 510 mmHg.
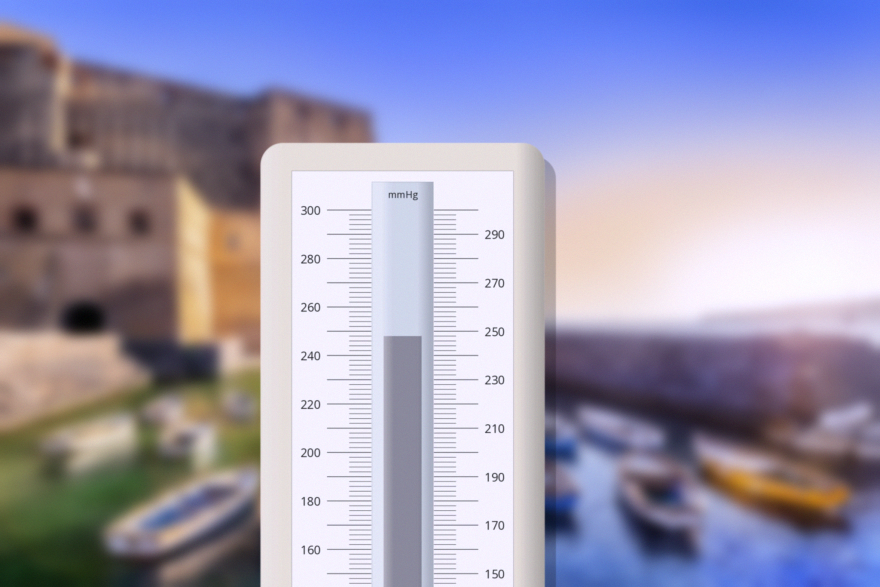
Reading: 248 mmHg
